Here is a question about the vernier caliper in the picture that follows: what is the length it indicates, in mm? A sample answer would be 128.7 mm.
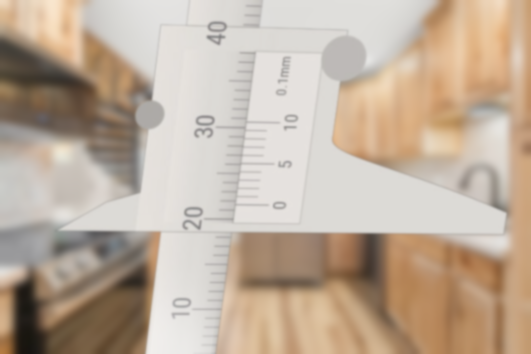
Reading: 21.6 mm
